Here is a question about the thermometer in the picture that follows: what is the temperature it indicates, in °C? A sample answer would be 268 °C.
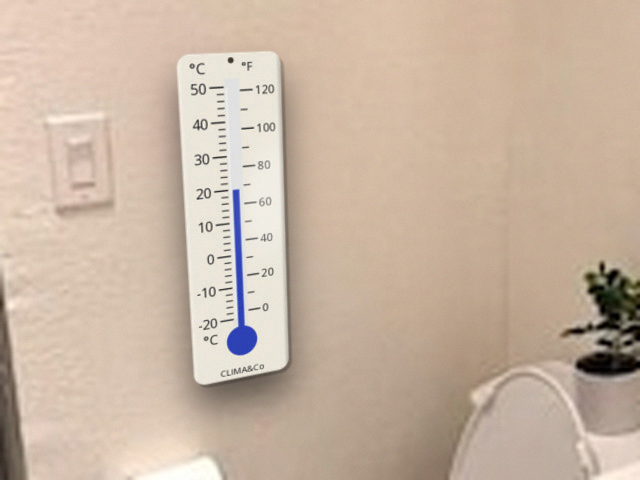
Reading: 20 °C
